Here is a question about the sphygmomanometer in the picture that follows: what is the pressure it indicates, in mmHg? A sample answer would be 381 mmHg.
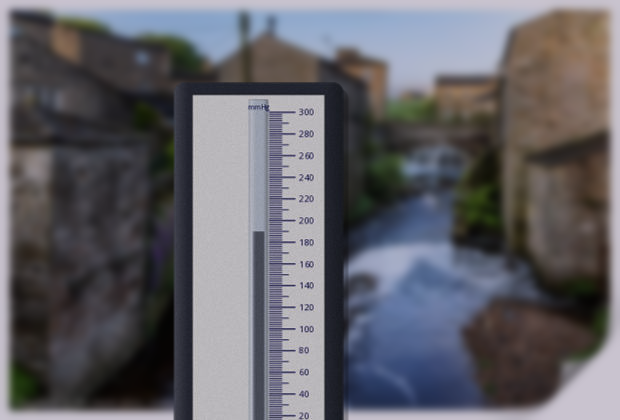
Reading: 190 mmHg
